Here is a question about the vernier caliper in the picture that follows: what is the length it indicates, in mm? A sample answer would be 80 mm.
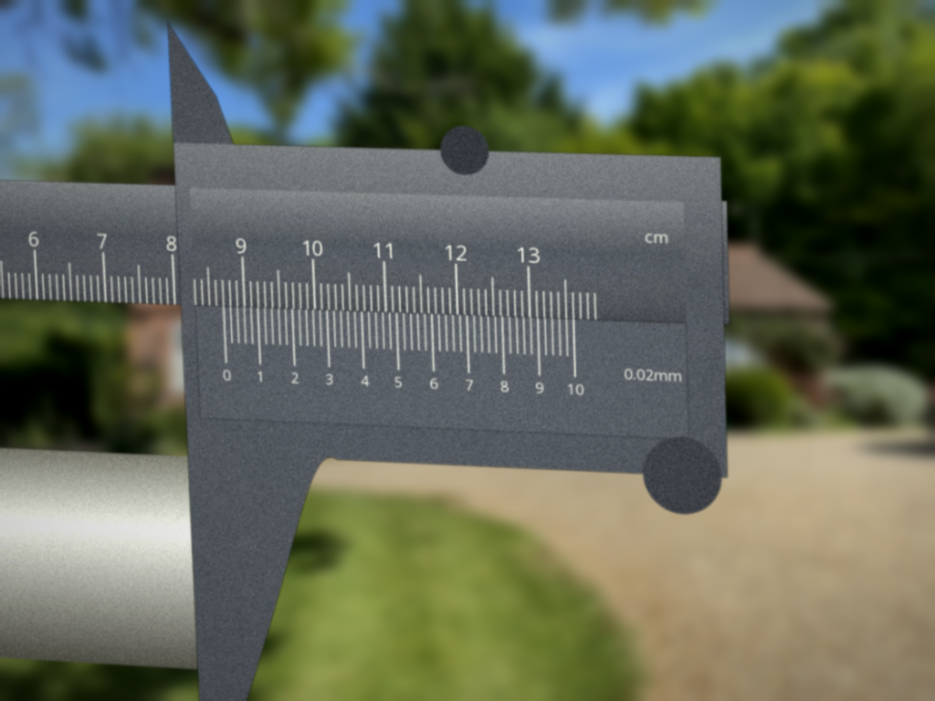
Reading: 87.0 mm
